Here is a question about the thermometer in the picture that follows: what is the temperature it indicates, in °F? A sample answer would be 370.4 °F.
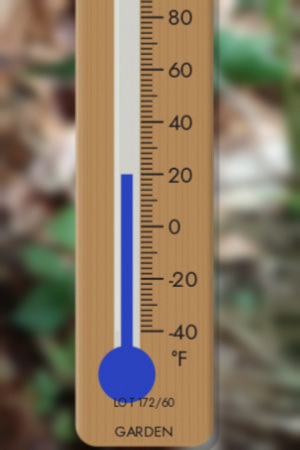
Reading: 20 °F
